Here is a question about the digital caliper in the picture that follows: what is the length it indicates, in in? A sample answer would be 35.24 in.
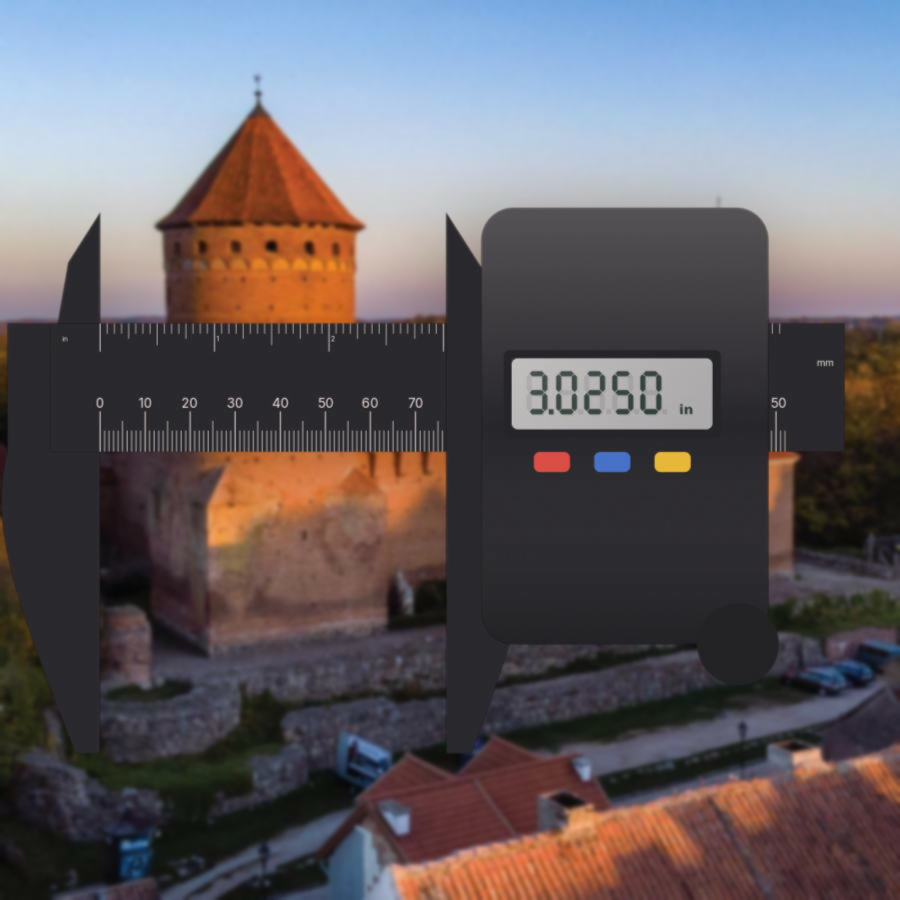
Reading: 3.0250 in
